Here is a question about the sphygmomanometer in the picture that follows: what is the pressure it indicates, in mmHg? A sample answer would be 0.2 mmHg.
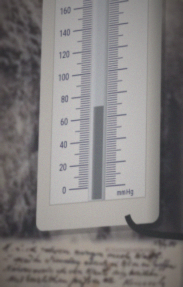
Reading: 70 mmHg
